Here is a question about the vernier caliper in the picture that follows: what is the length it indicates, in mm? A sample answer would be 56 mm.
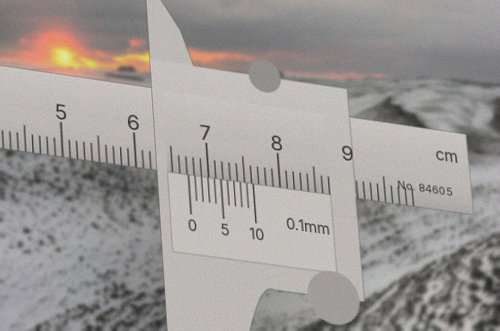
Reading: 67.2 mm
